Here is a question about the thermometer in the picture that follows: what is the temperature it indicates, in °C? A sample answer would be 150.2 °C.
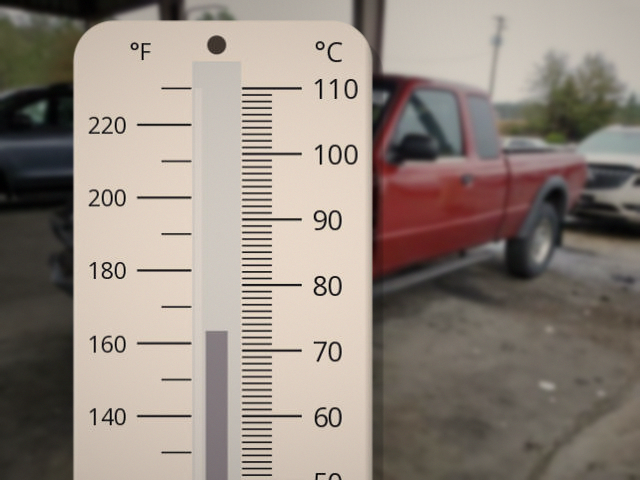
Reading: 73 °C
